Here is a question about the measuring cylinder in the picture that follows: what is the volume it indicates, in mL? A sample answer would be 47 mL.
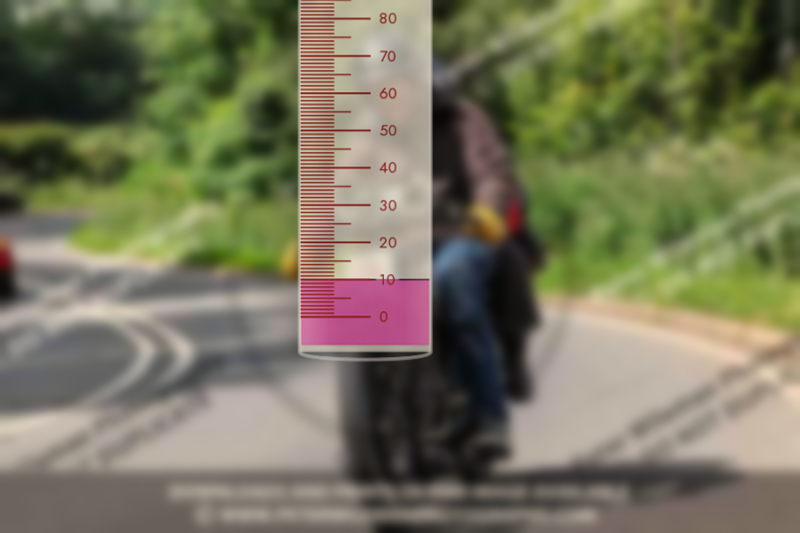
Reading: 10 mL
